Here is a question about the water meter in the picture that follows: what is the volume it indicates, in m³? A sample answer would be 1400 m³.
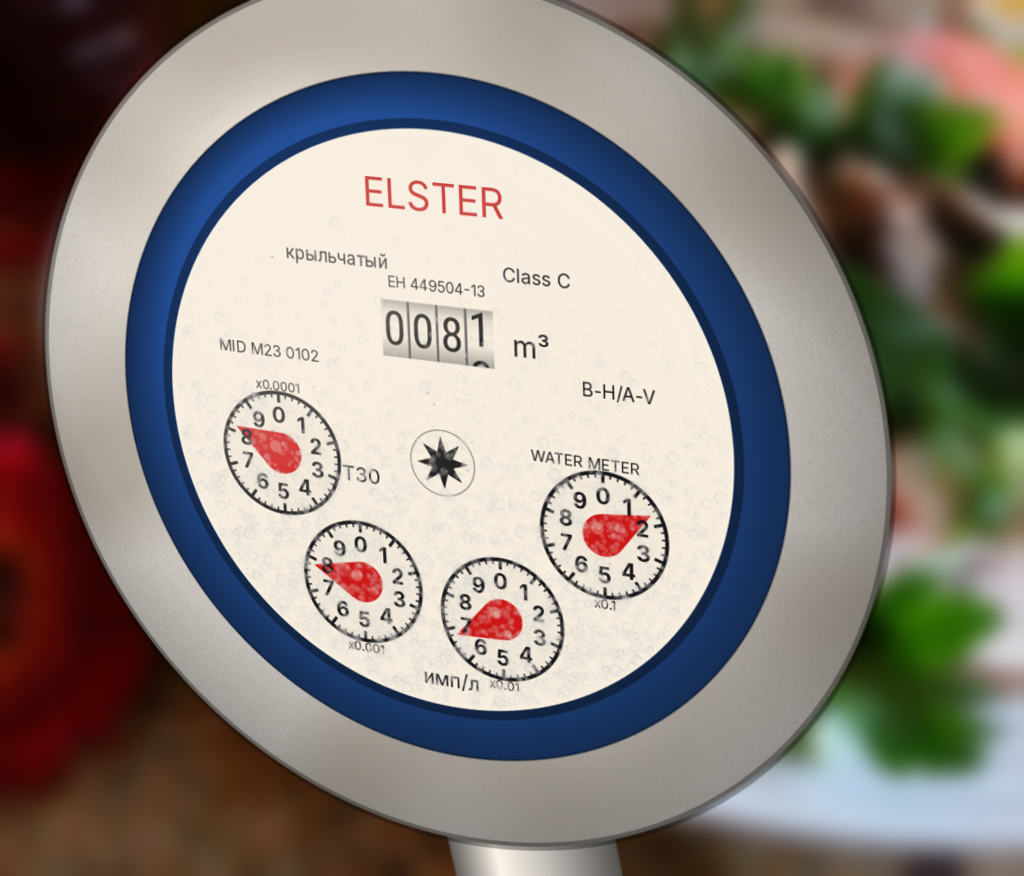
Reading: 81.1678 m³
